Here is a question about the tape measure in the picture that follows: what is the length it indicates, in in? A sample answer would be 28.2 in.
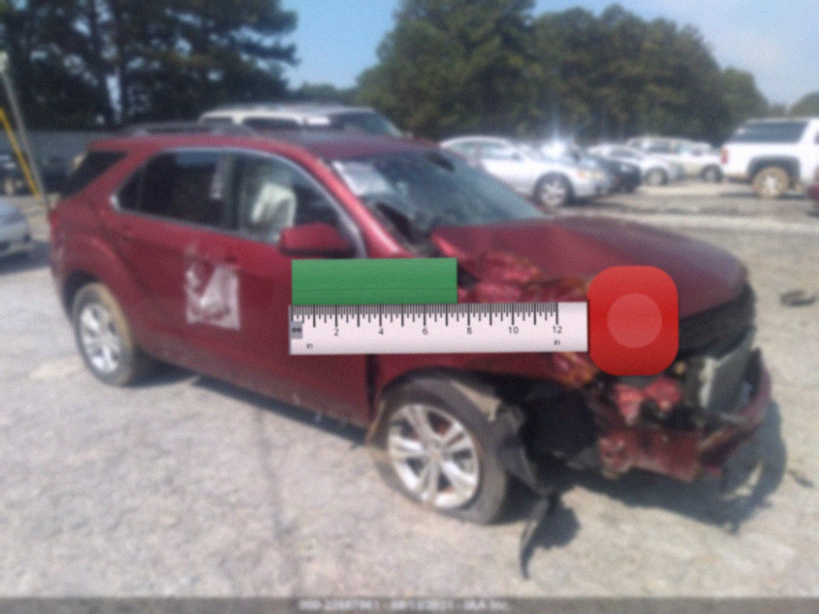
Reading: 7.5 in
